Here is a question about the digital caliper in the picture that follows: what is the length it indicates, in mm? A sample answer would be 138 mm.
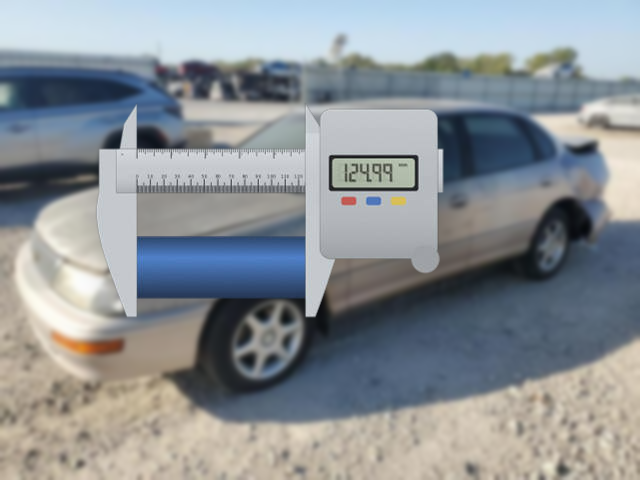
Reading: 124.99 mm
